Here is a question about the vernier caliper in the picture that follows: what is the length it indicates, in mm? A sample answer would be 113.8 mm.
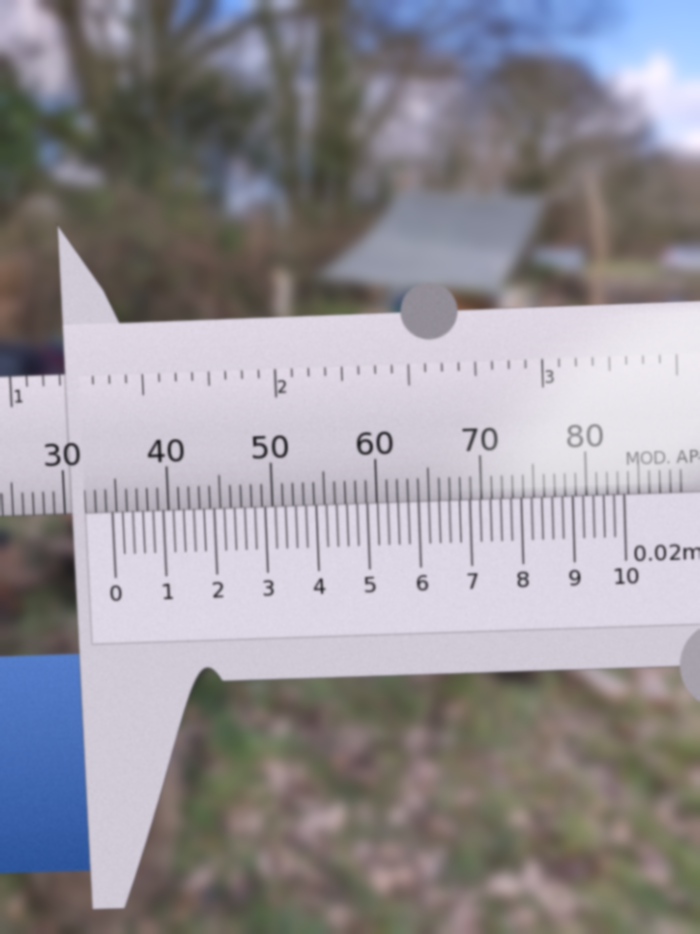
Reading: 34.6 mm
